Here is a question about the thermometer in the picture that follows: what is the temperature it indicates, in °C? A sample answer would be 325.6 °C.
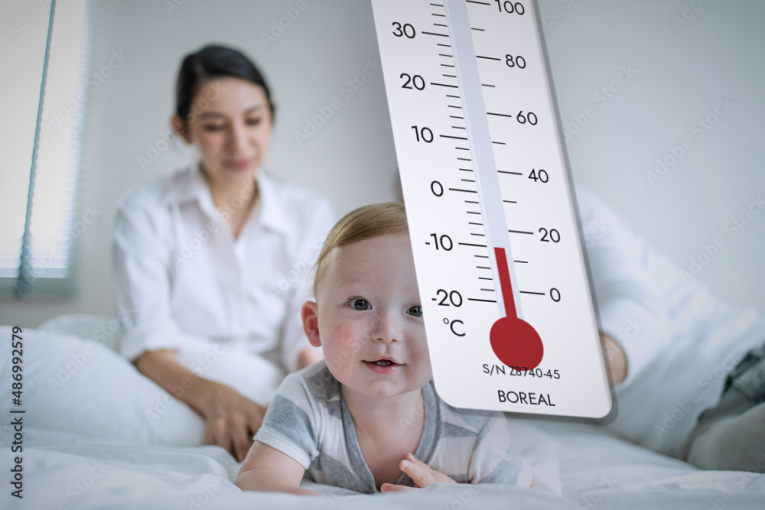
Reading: -10 °C
